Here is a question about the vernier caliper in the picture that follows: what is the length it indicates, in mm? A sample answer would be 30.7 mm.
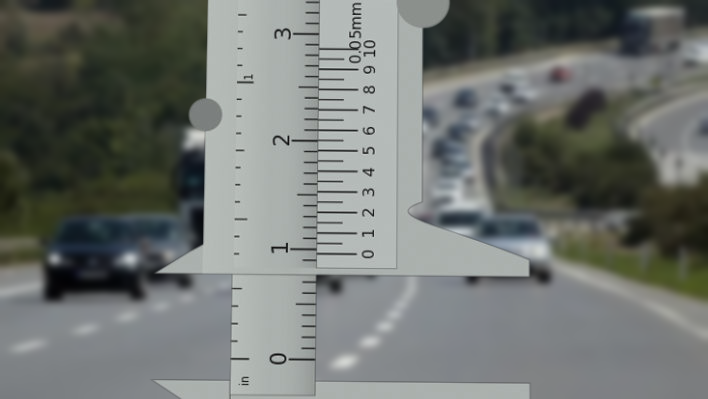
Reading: 9.6 mm
